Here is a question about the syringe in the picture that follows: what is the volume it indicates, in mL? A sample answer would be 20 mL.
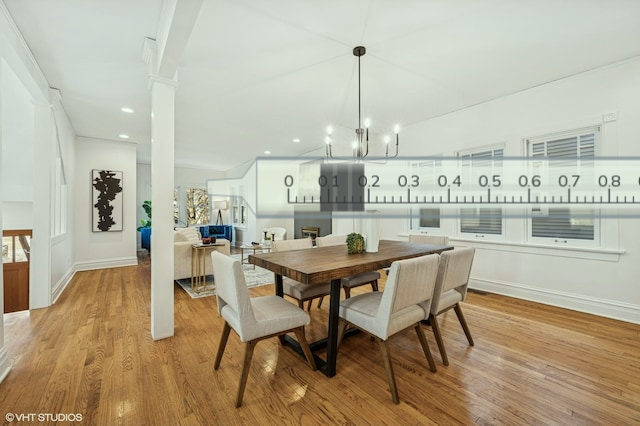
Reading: 0.08 mL
